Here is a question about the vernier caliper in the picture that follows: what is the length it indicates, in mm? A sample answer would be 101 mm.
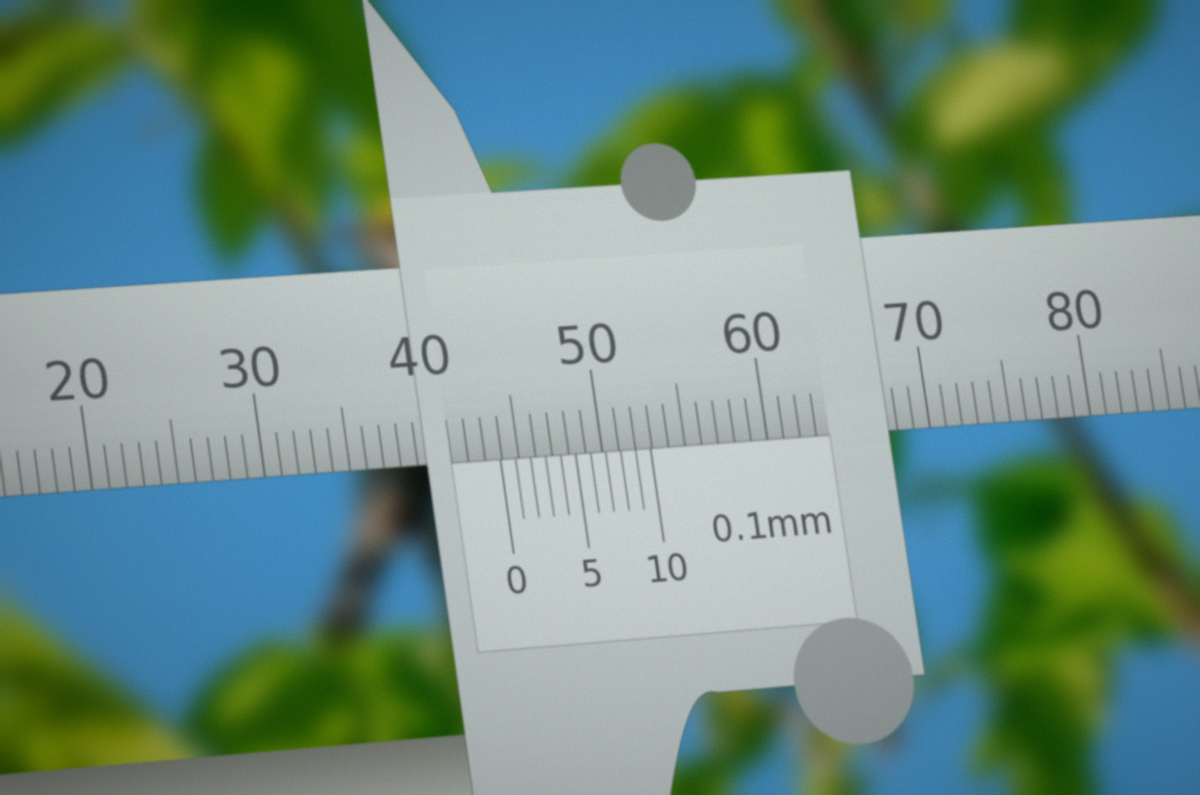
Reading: 43.9 mm
